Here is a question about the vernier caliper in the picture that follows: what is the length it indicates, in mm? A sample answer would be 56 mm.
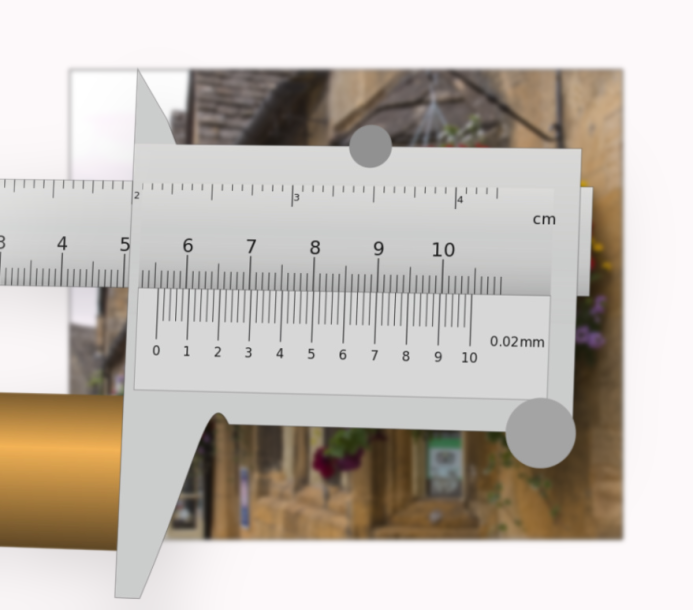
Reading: 55.6 mm
